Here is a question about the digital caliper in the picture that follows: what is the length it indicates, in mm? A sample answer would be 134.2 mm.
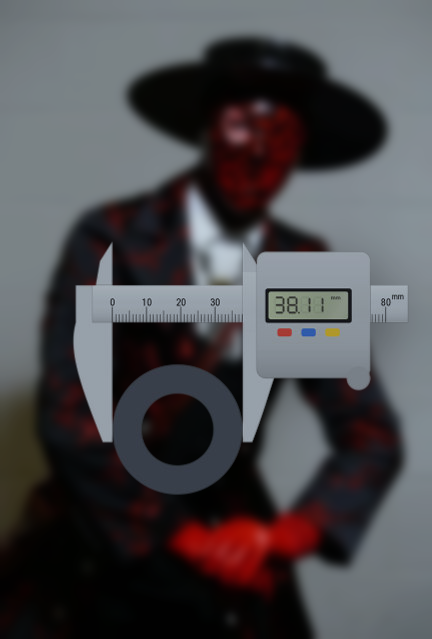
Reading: 38.11 mm
